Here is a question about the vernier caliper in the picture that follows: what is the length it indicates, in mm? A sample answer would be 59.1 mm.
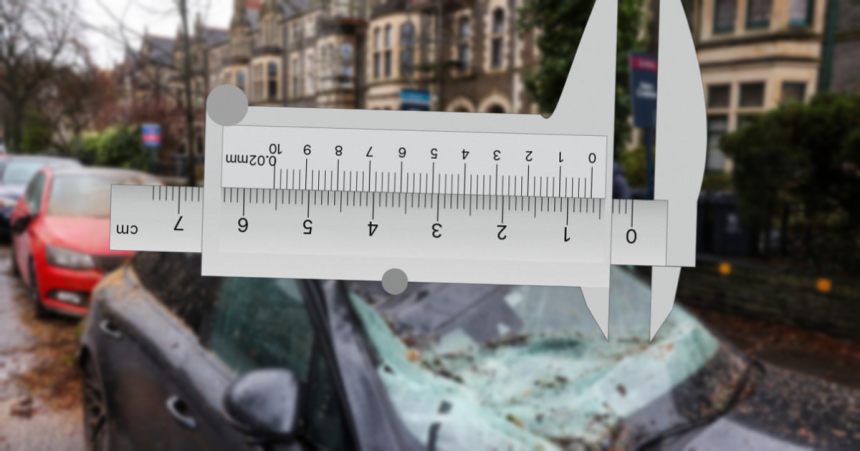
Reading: 6.4 mm
